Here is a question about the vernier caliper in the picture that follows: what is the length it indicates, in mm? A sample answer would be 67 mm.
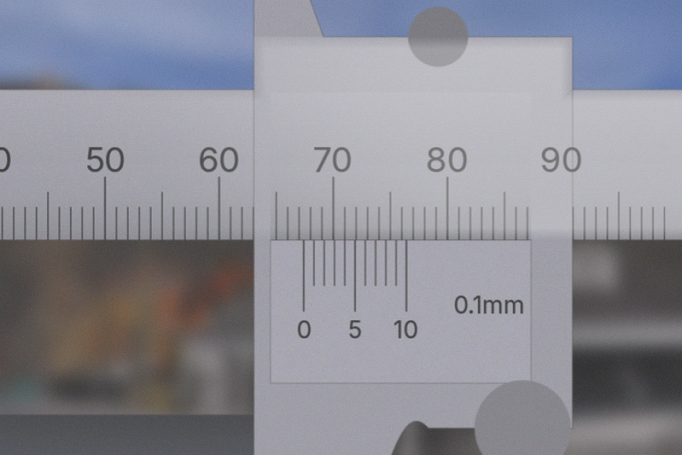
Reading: 67.4 mm
